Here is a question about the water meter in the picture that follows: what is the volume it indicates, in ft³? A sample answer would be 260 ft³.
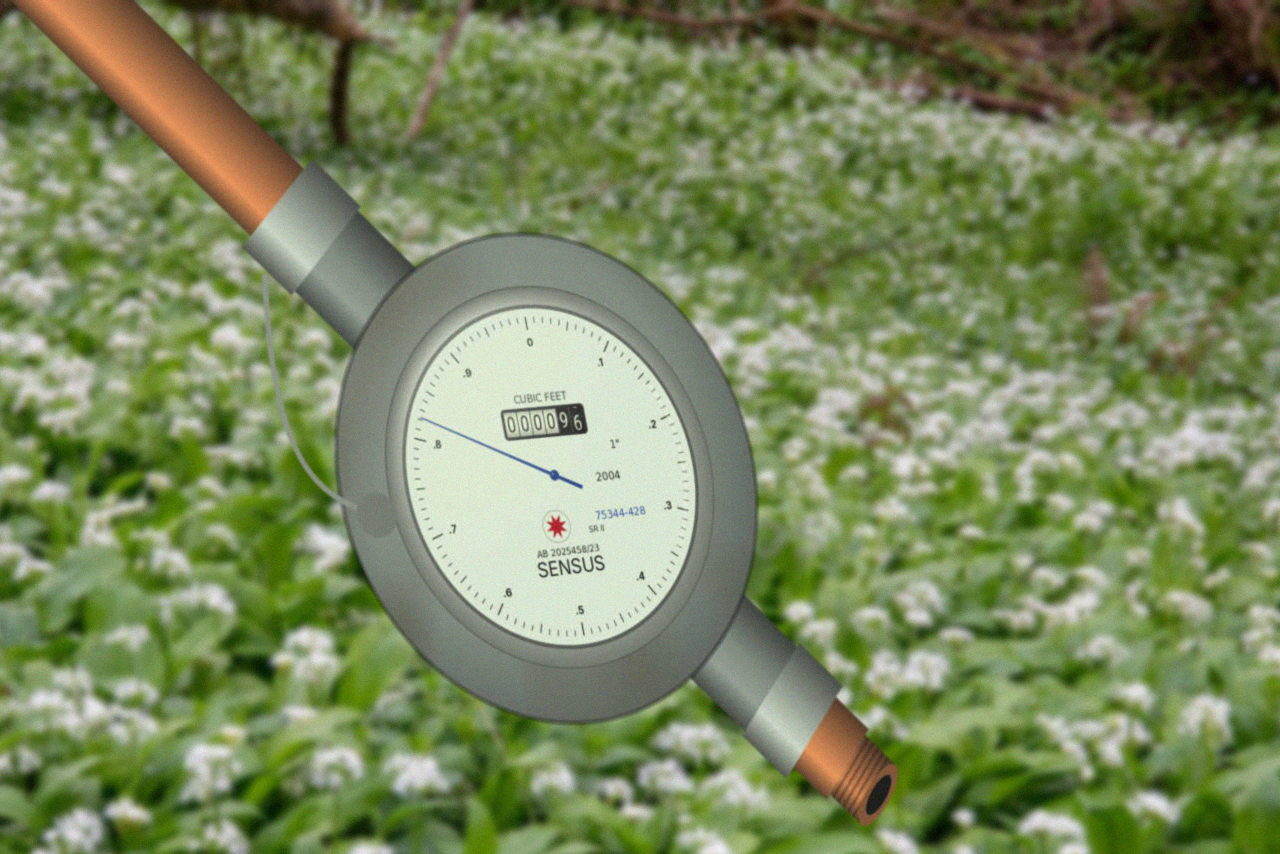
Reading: 95.82 ft³
